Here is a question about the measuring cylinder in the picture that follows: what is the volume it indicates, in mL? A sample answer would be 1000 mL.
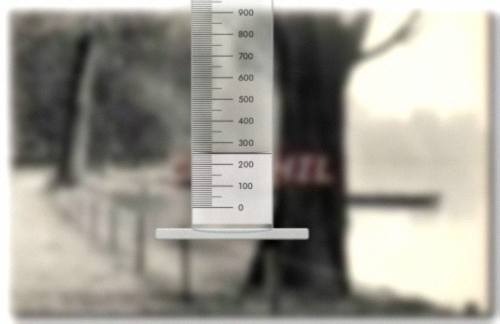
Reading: 250 mL
